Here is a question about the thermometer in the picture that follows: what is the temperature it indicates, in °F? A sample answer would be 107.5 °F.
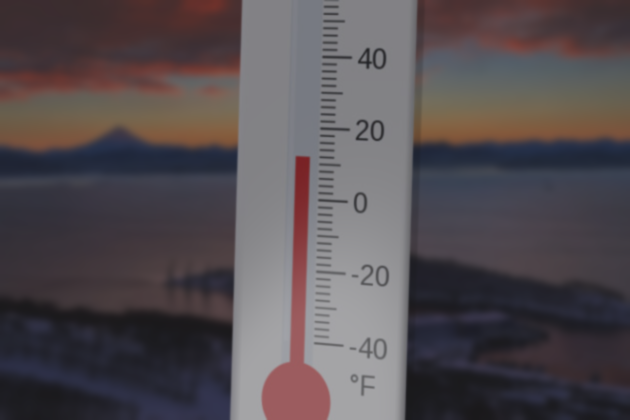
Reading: 12 °F
